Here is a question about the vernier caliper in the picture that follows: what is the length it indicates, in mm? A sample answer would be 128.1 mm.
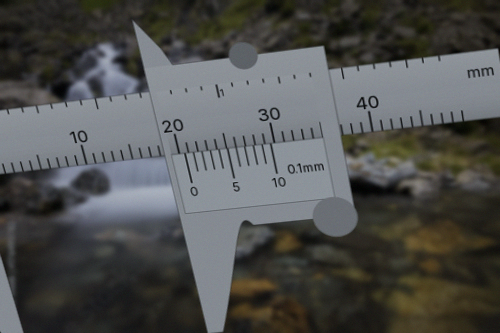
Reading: 20.6 mm
